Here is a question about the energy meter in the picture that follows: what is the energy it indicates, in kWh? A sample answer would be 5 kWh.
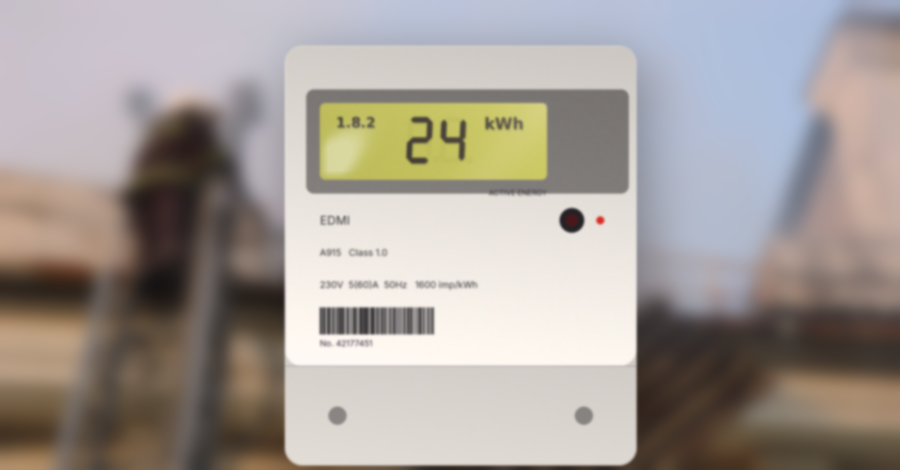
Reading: 24 kWh
